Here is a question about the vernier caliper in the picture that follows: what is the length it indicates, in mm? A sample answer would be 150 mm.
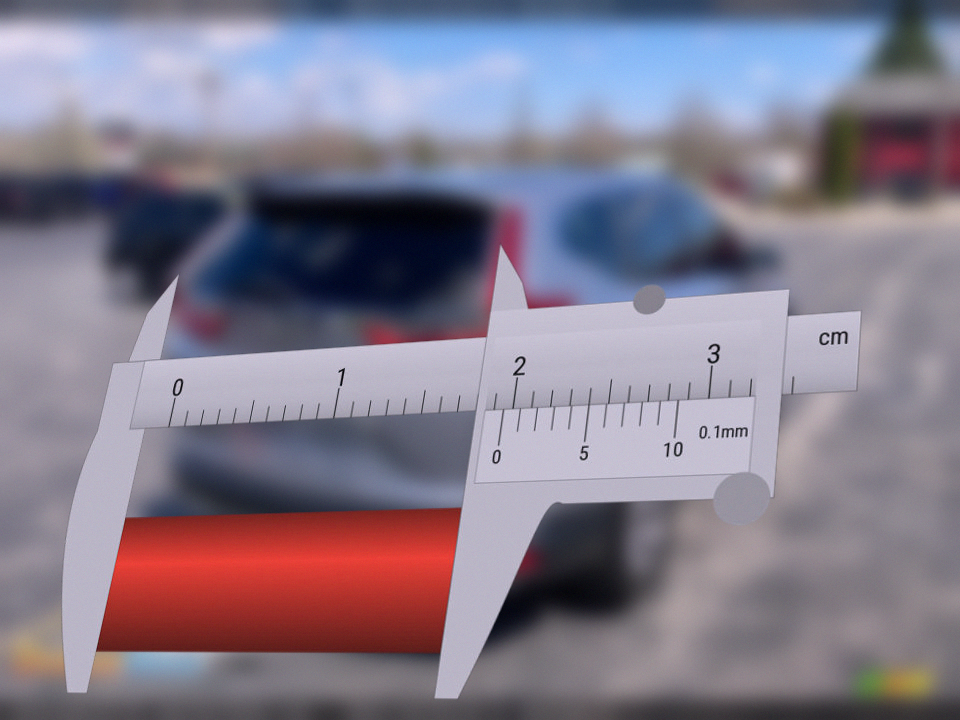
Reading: 19.5 mm
